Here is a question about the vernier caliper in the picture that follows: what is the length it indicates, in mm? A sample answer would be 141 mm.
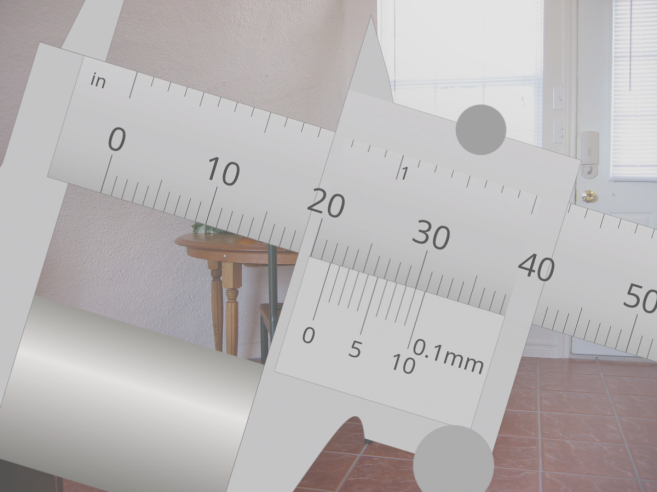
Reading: 21.9 mm
